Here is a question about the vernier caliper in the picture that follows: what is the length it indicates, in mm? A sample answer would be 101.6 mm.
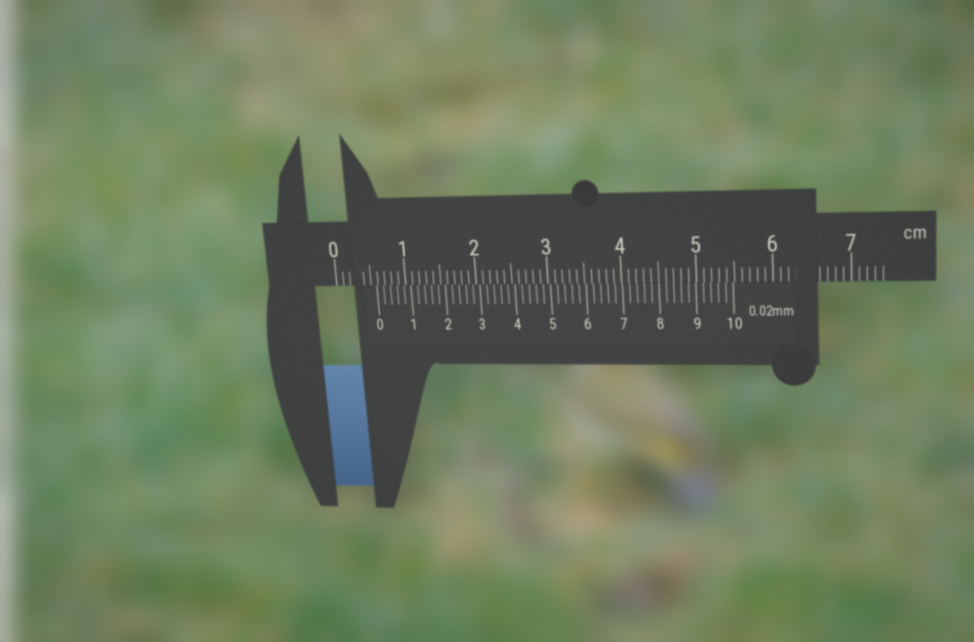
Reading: 5.8 mm
